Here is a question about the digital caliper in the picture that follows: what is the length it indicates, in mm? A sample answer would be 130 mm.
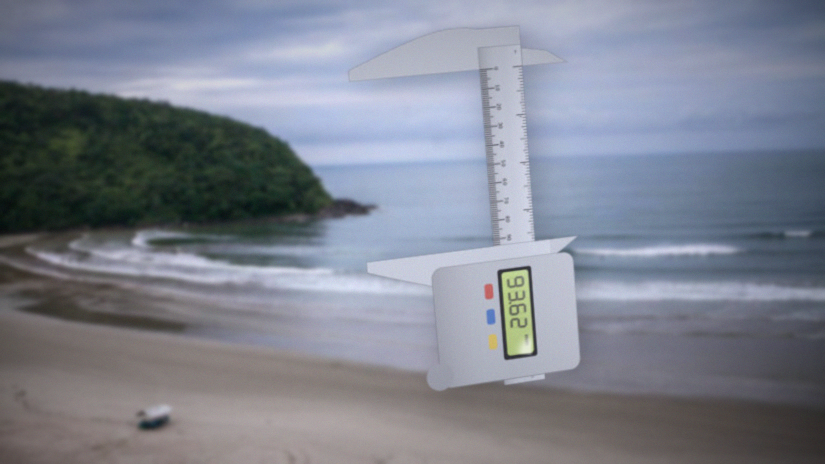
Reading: 93.62 mm
